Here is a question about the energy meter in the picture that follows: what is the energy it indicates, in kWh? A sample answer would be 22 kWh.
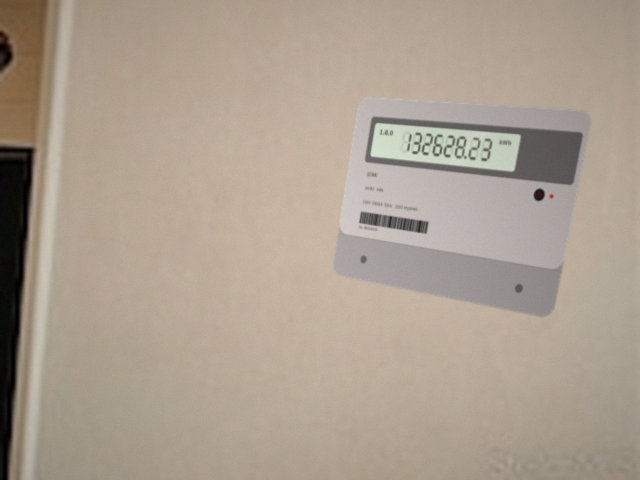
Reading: 132628.23 kWh
